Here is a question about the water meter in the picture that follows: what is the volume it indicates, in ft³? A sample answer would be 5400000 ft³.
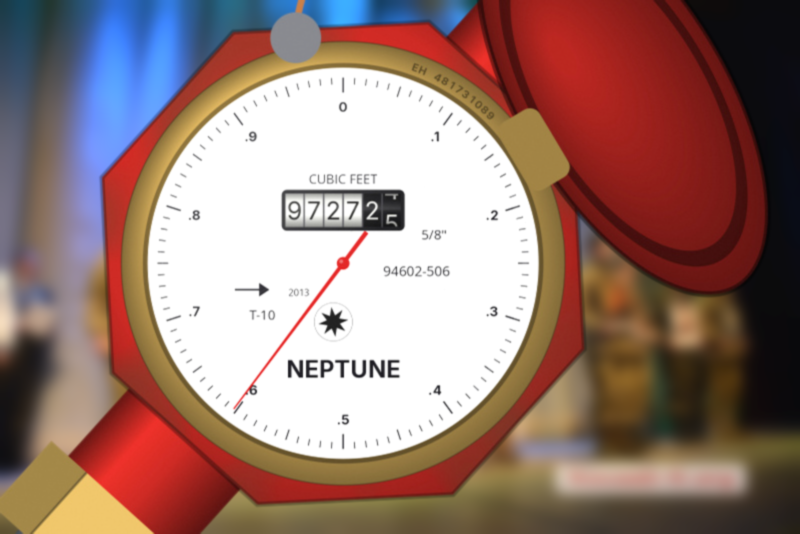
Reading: 972724.60 ft³
